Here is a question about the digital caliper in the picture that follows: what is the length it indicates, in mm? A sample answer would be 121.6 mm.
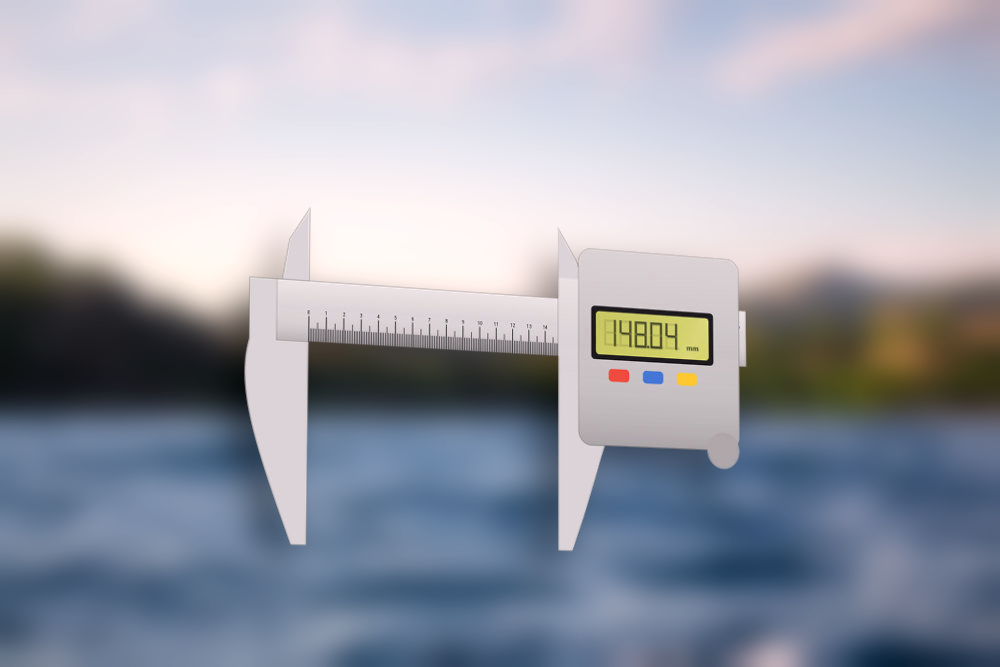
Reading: 148.04 mm
